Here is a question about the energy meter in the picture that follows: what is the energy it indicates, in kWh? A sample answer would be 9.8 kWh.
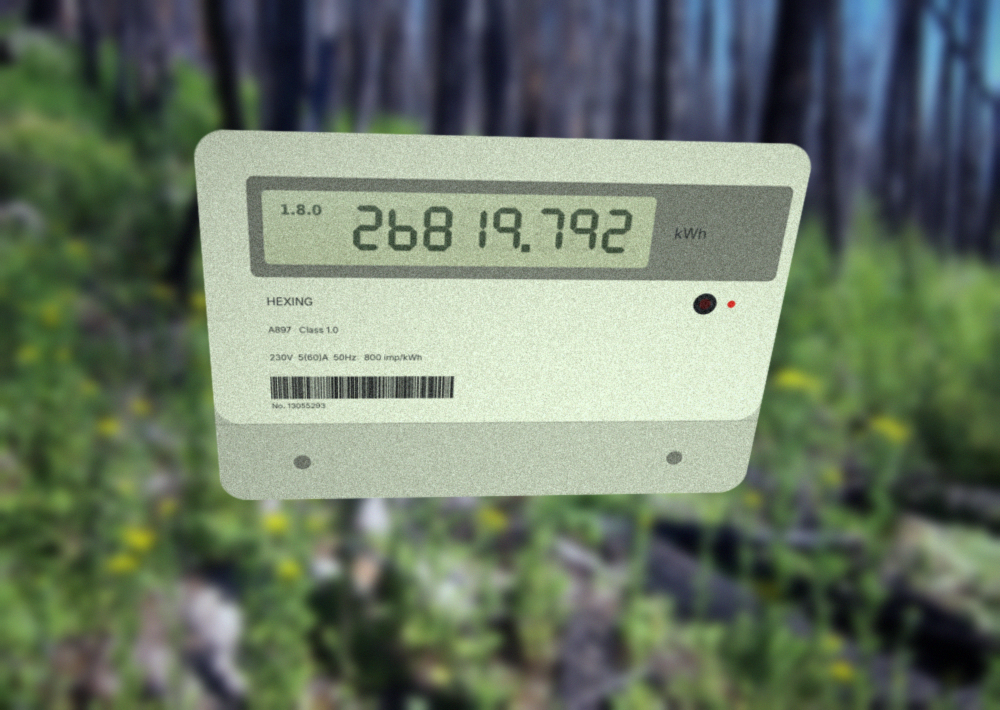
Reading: 26819.792 kWh
